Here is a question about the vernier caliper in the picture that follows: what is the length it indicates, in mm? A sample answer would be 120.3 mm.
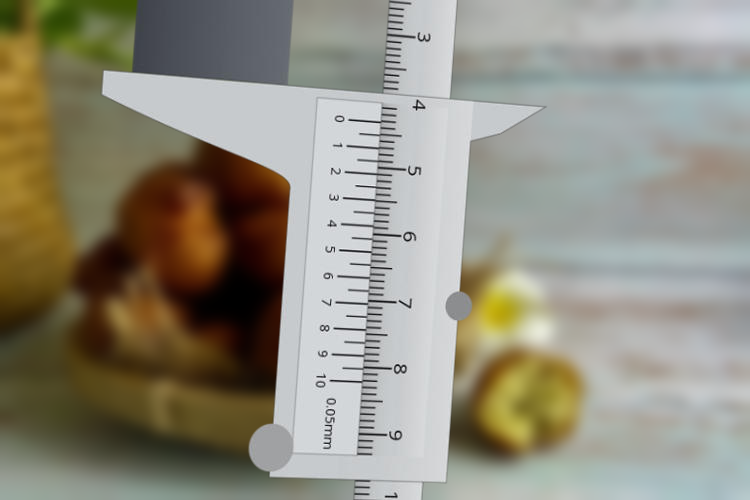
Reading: 43.2 mm
